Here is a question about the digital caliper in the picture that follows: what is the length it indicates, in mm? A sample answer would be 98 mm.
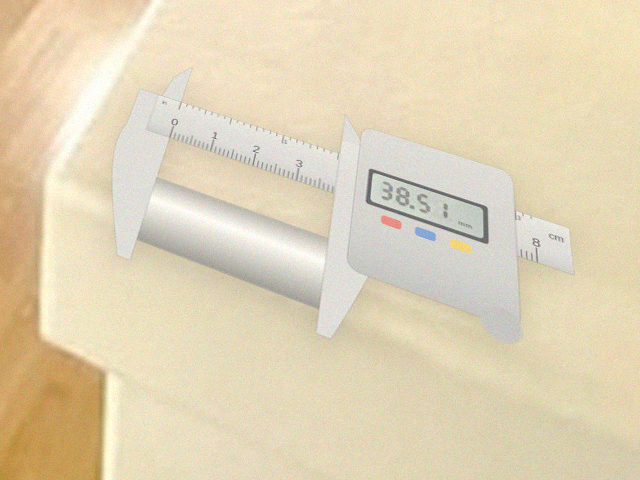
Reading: 38.51 mm
